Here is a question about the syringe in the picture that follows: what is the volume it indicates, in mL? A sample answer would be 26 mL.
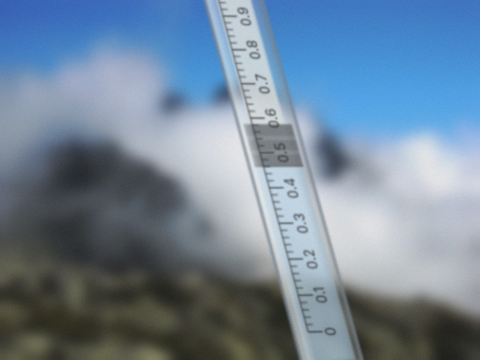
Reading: 0.46 mL
